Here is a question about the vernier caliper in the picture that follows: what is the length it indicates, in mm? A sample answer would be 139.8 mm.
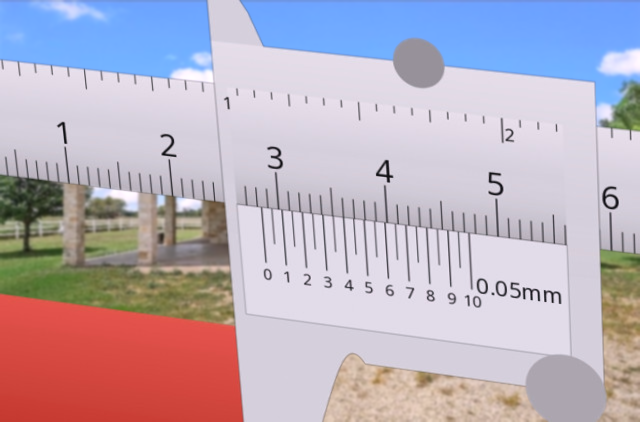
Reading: 28.4 mm
